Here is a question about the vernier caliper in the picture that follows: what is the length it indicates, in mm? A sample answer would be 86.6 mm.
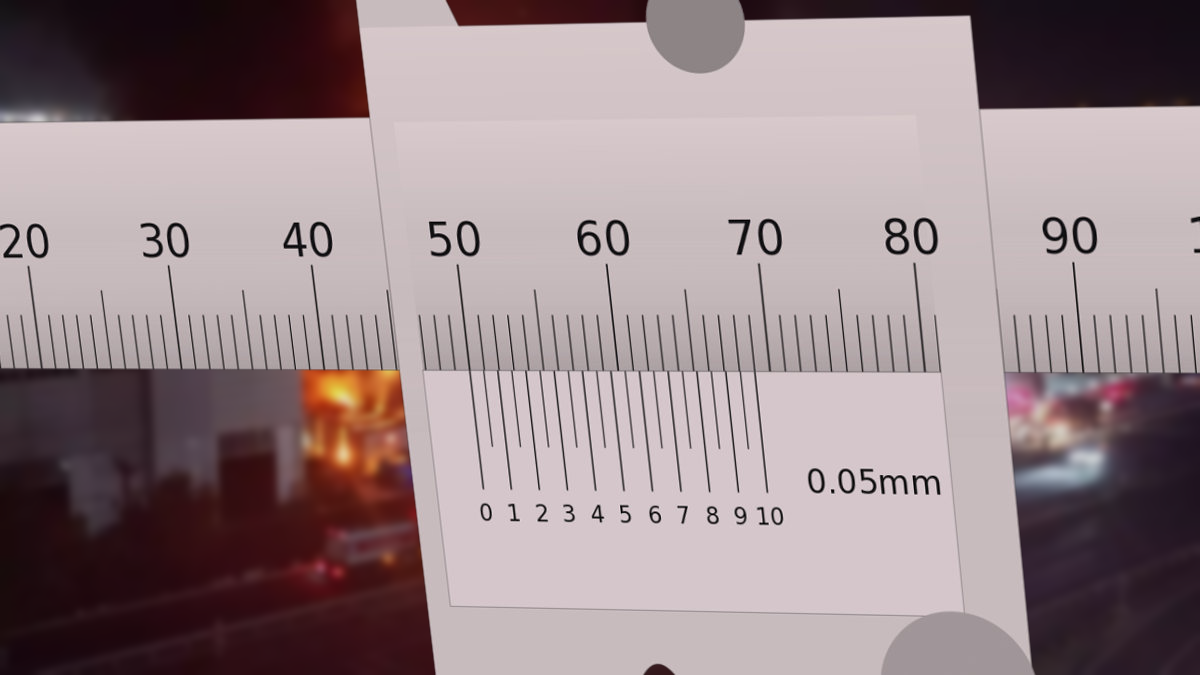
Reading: 50.0 mm
